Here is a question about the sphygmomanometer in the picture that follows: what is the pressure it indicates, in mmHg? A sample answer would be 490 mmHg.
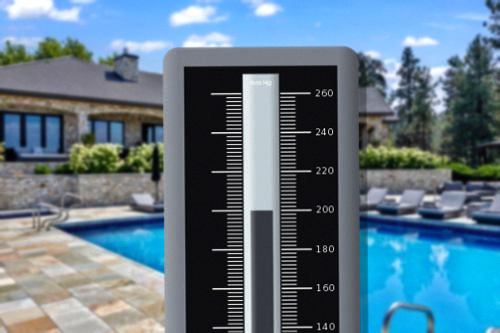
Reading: 200 mmHg
